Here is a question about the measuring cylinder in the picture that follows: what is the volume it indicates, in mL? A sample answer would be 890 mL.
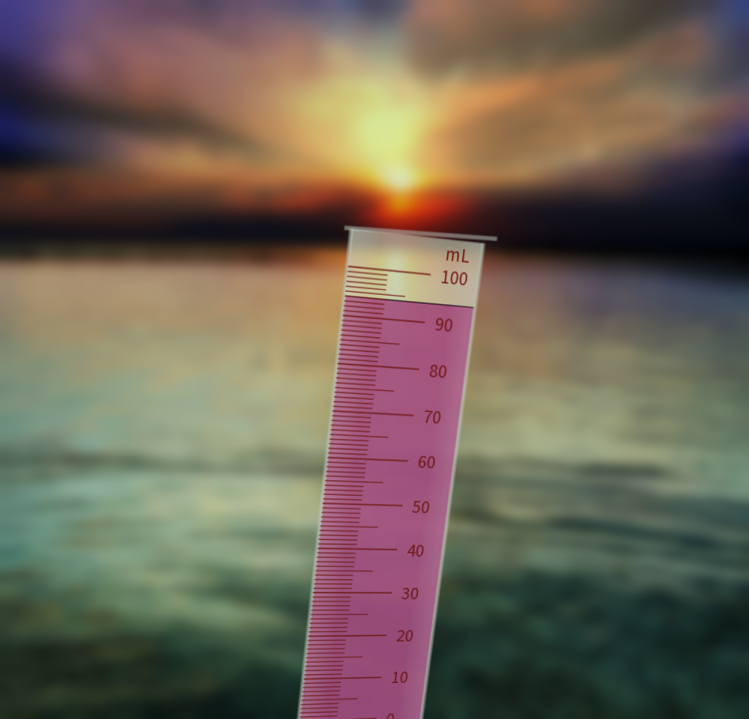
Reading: 94 mL
